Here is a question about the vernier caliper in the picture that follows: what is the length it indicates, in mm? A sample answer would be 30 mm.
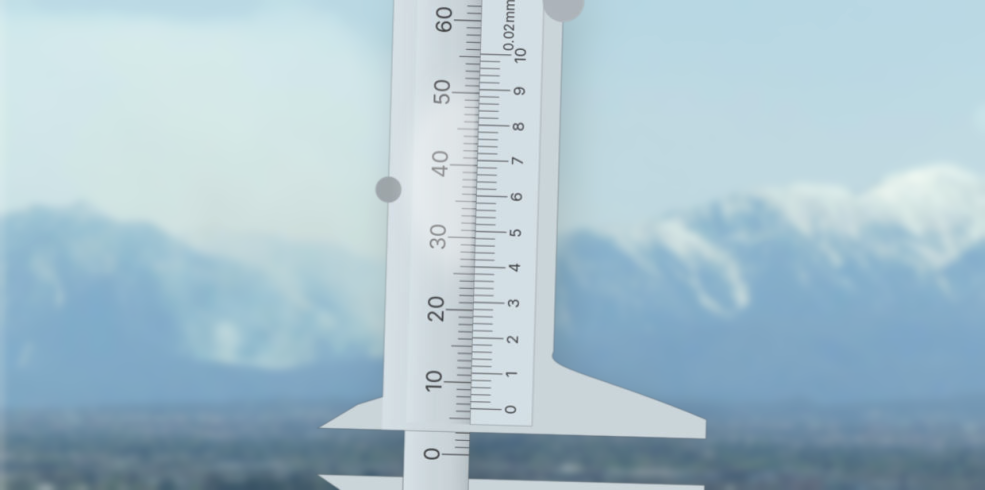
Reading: 6.4 mm
